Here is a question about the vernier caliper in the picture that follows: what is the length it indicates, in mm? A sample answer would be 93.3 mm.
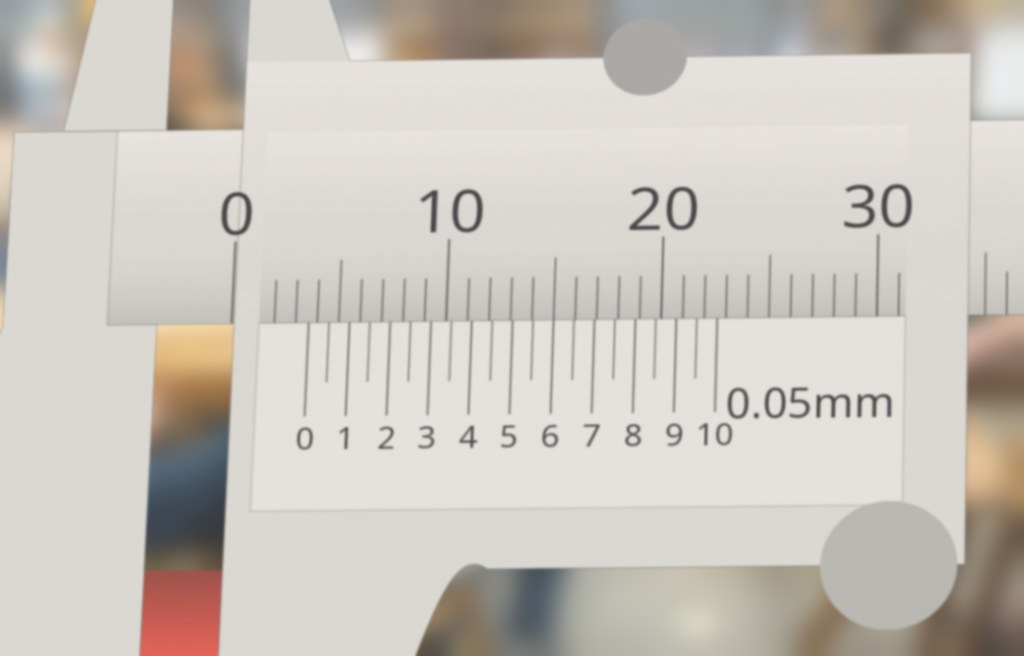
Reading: 3.6 mm
